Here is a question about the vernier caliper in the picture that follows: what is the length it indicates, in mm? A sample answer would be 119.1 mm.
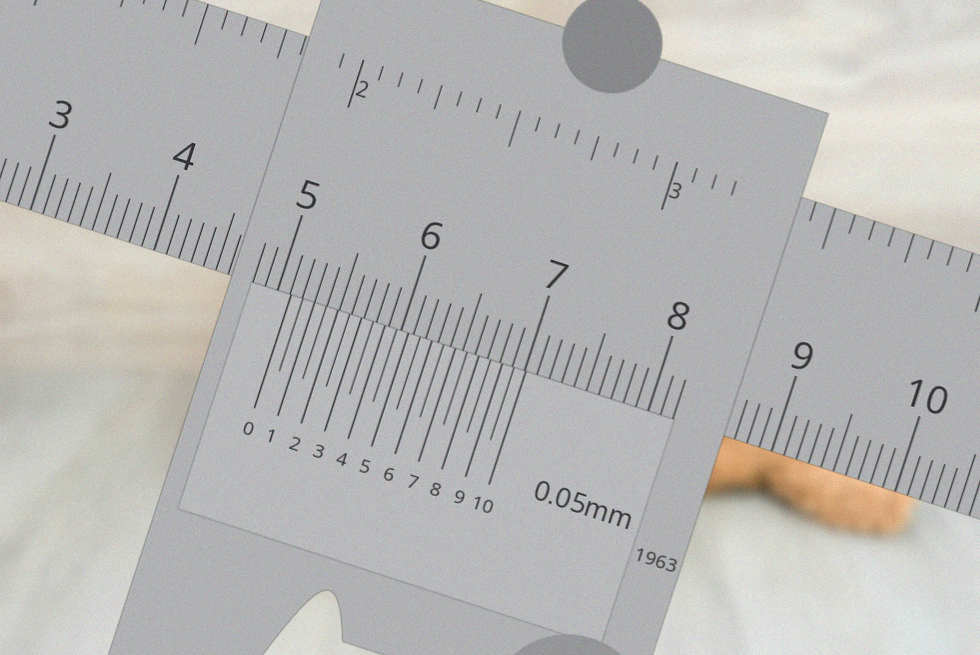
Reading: 51.1 mm
